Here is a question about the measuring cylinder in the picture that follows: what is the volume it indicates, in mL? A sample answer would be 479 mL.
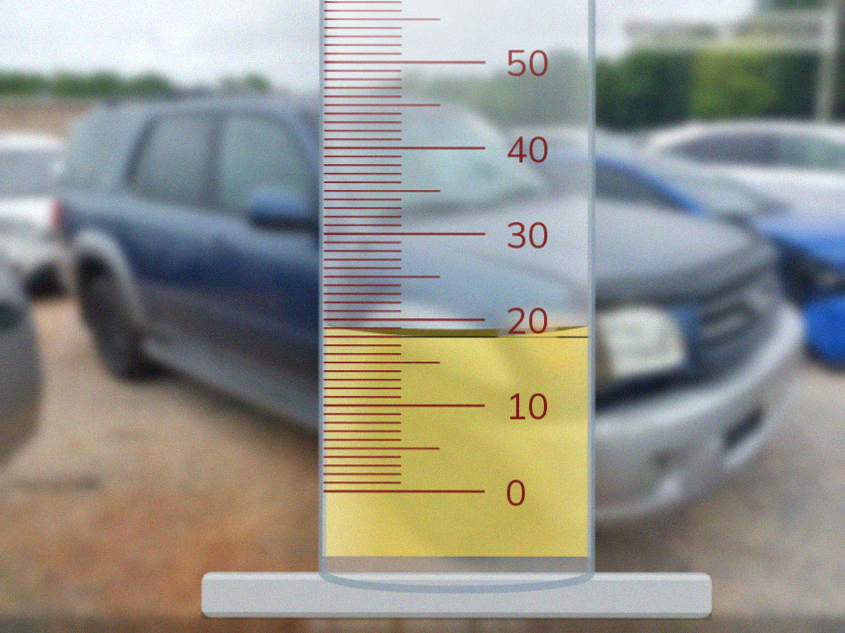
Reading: 18 mL
